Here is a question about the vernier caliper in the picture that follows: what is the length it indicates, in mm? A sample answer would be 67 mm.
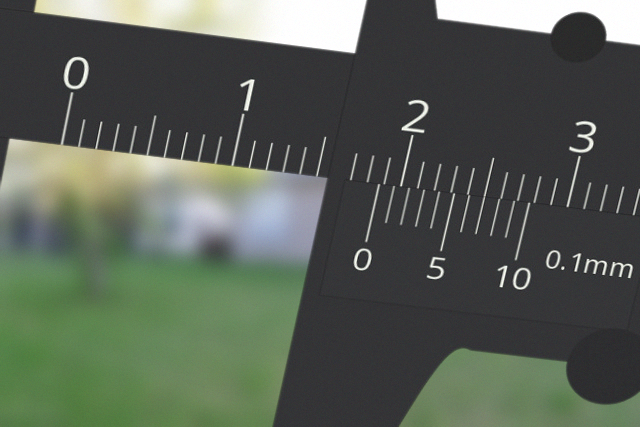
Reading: 18.7 mm
